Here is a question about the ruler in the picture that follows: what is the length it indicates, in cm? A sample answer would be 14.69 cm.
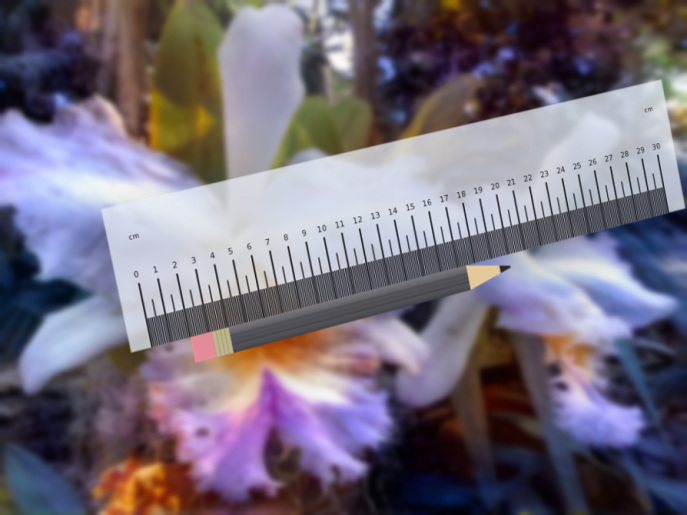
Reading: 18 cm
